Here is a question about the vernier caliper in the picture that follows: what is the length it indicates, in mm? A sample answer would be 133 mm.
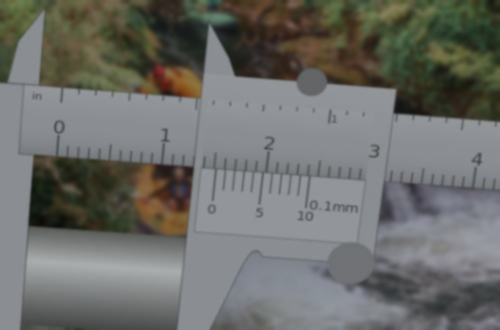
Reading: 15.2 mm
